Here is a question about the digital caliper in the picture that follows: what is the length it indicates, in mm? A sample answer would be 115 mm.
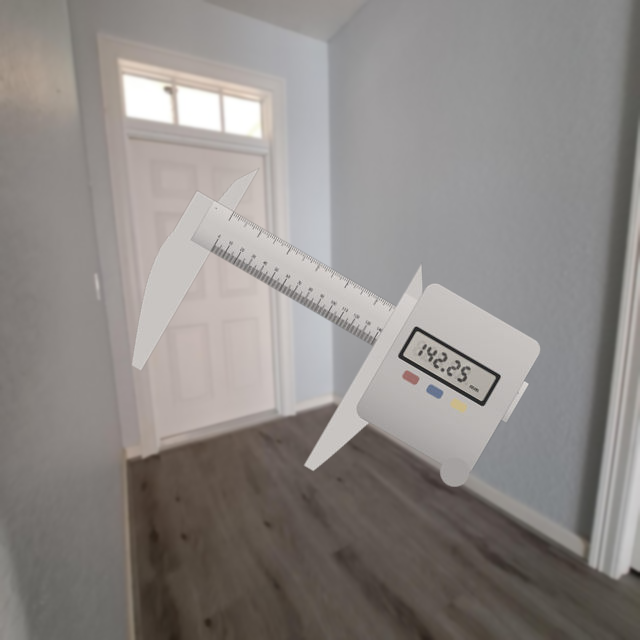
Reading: 142.25 mm
